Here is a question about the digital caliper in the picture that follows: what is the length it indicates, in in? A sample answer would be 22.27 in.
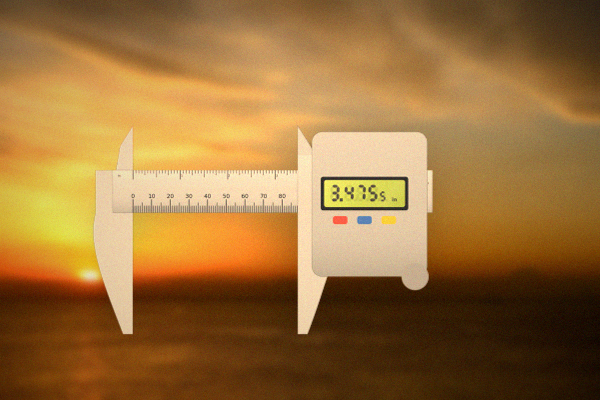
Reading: 3.4755 in
